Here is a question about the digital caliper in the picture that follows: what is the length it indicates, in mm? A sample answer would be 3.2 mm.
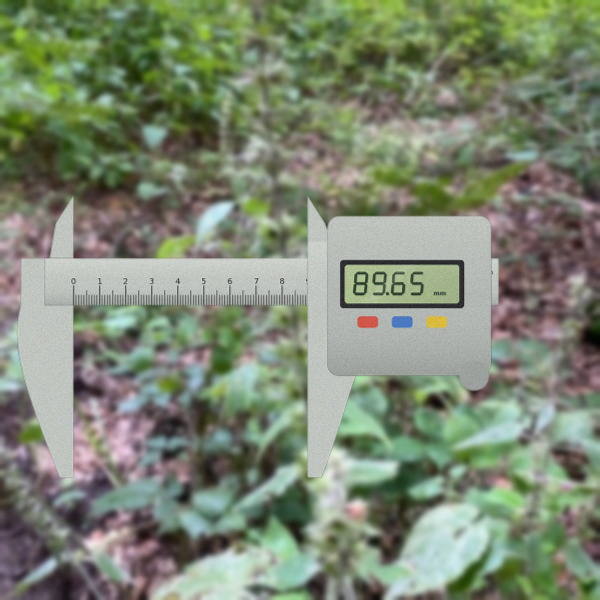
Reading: 89.65 mm
